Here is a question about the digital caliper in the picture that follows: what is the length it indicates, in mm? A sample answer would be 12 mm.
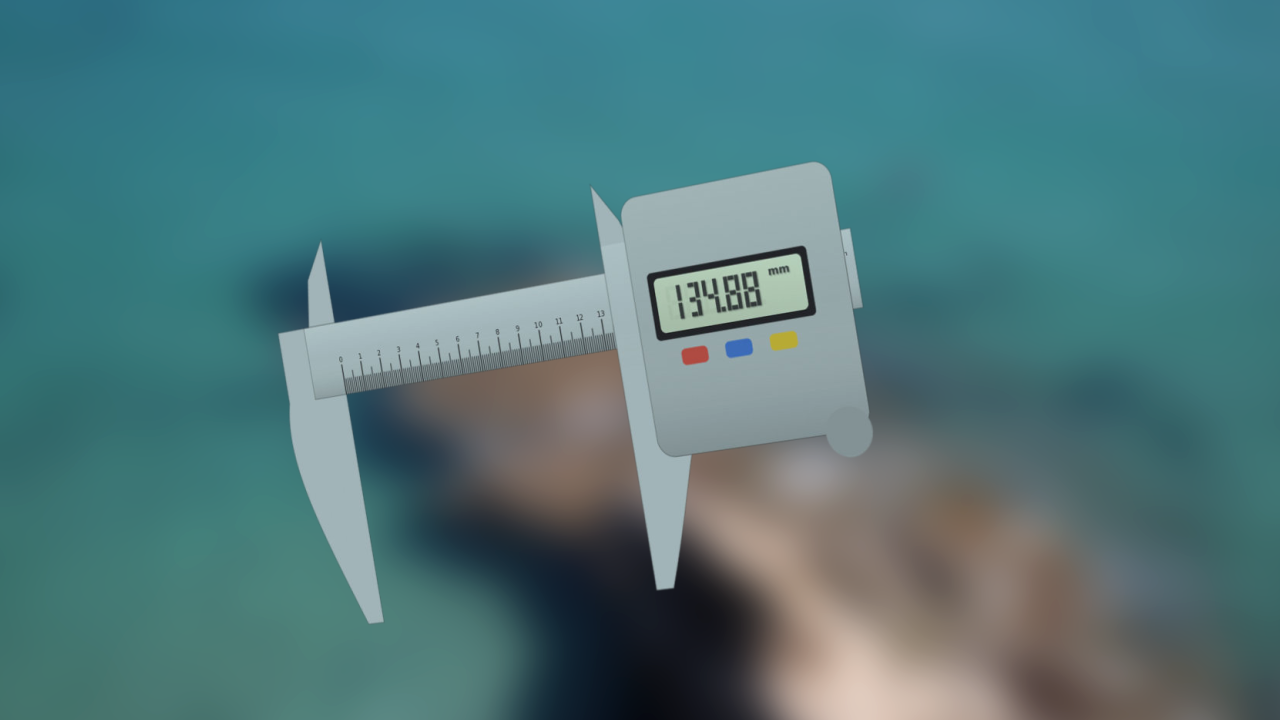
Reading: 134.88 mm
